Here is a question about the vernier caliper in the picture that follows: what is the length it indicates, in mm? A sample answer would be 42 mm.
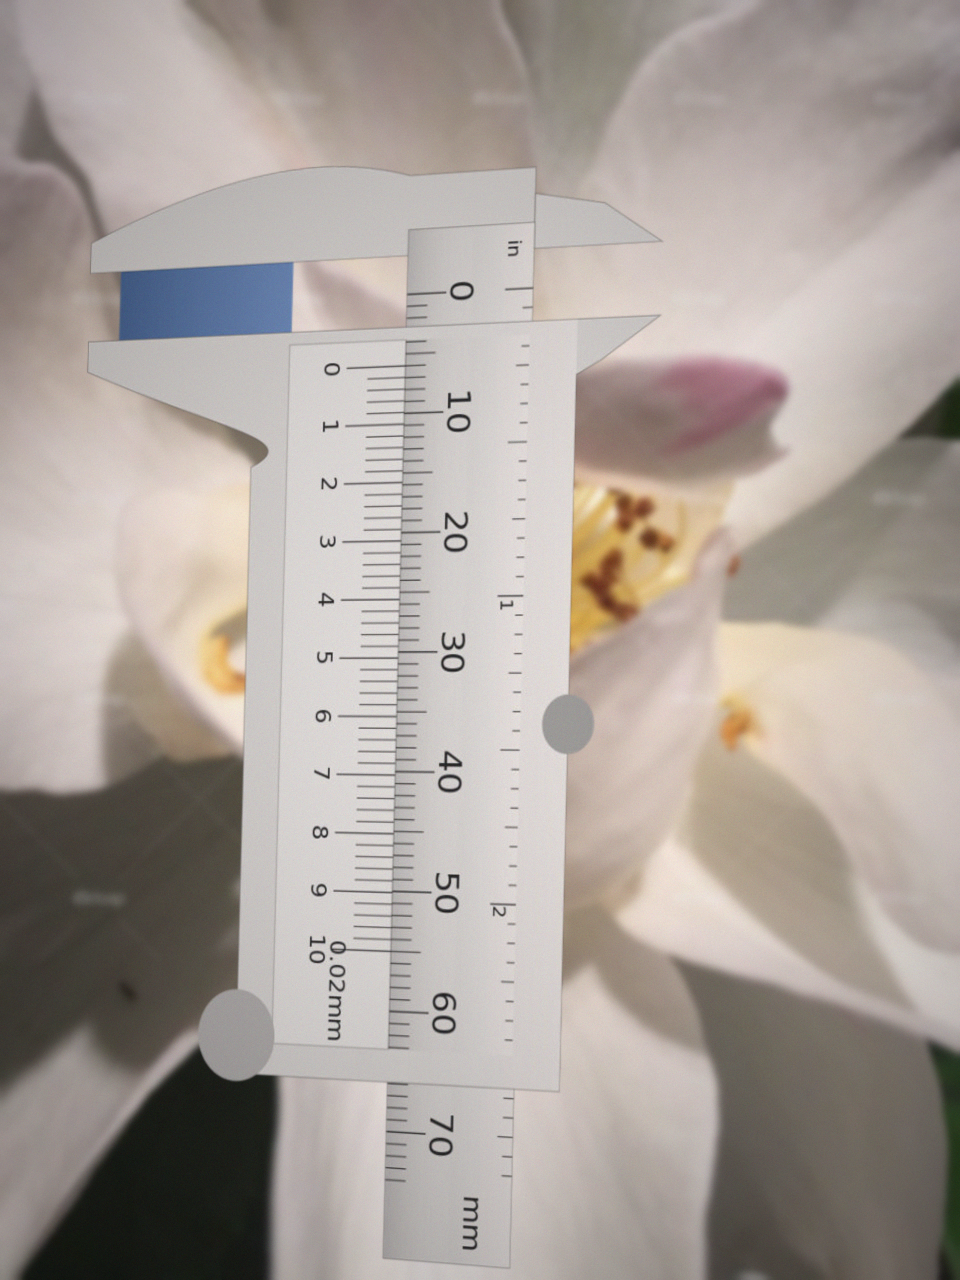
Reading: 6.0 mm
